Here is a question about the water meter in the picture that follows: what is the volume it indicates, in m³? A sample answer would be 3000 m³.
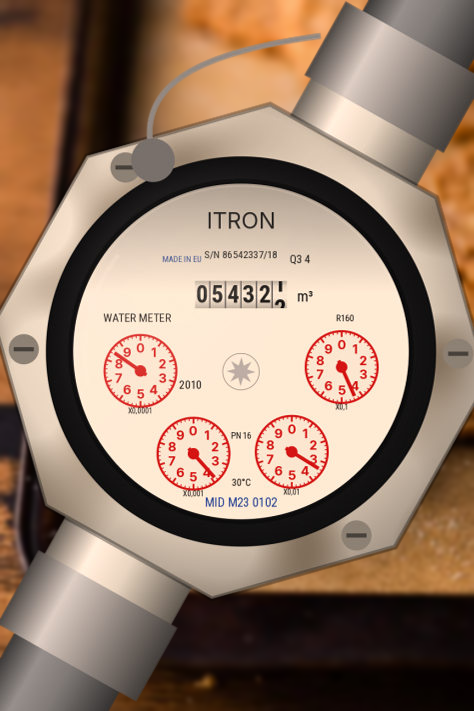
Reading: 54321.4338 m³
